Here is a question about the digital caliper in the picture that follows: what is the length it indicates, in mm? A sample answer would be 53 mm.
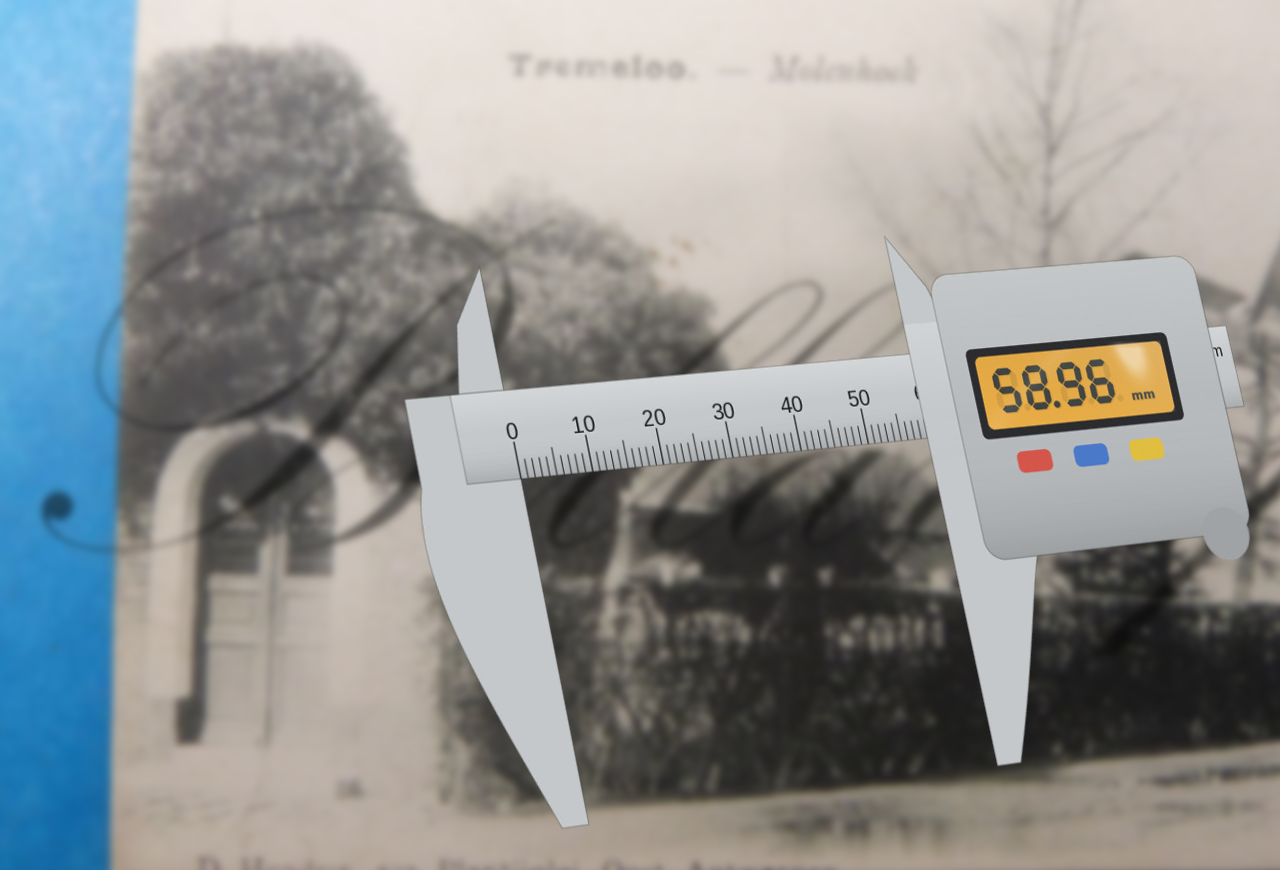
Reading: 58.96 mm
